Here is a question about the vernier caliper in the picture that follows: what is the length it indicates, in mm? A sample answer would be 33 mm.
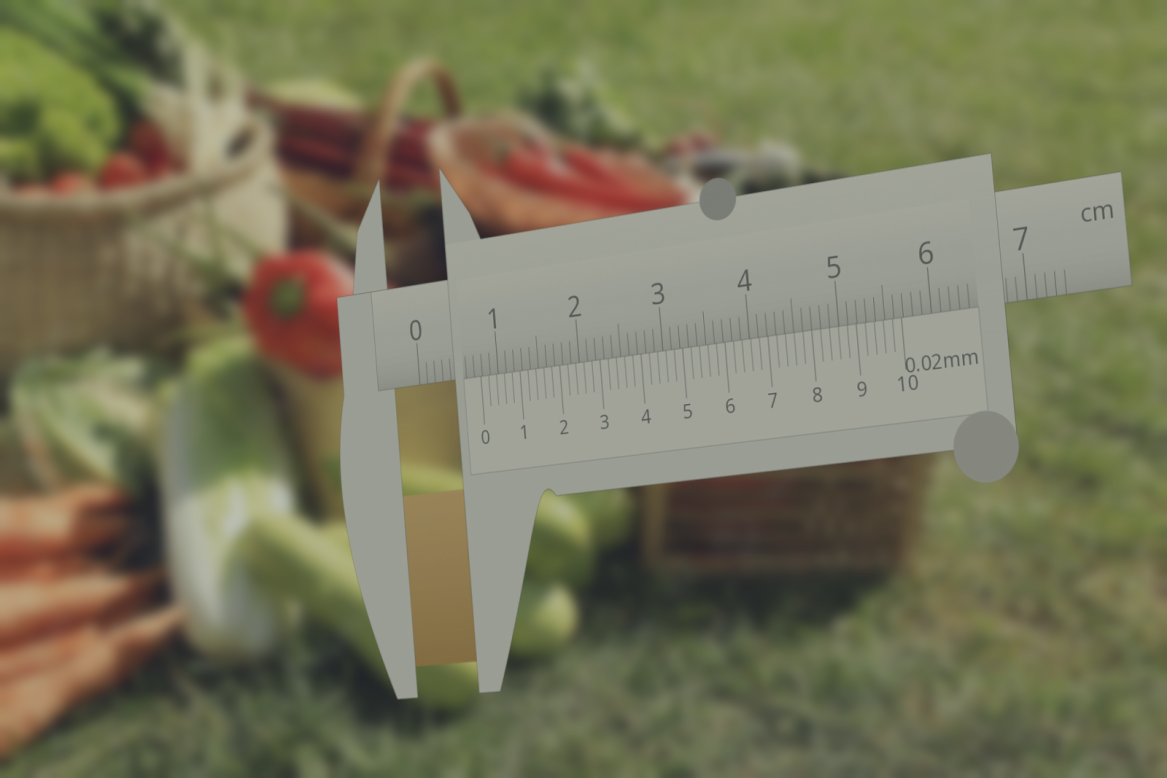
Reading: 7.8 mm
